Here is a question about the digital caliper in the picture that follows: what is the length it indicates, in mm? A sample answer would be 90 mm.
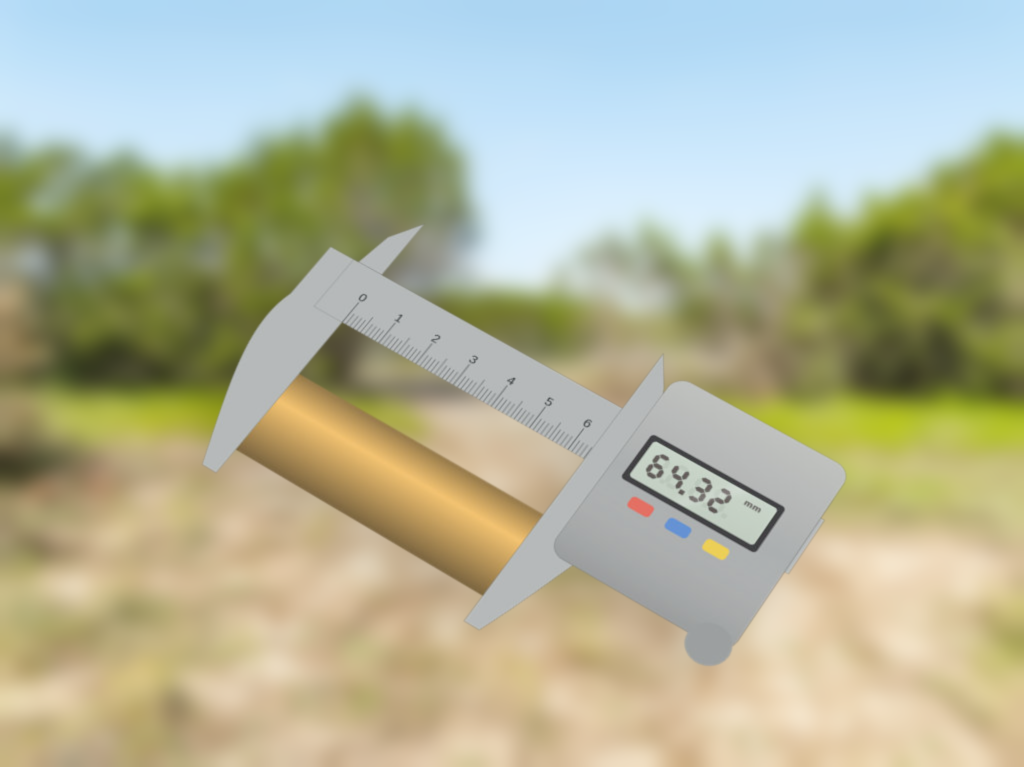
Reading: 64.32 mm
